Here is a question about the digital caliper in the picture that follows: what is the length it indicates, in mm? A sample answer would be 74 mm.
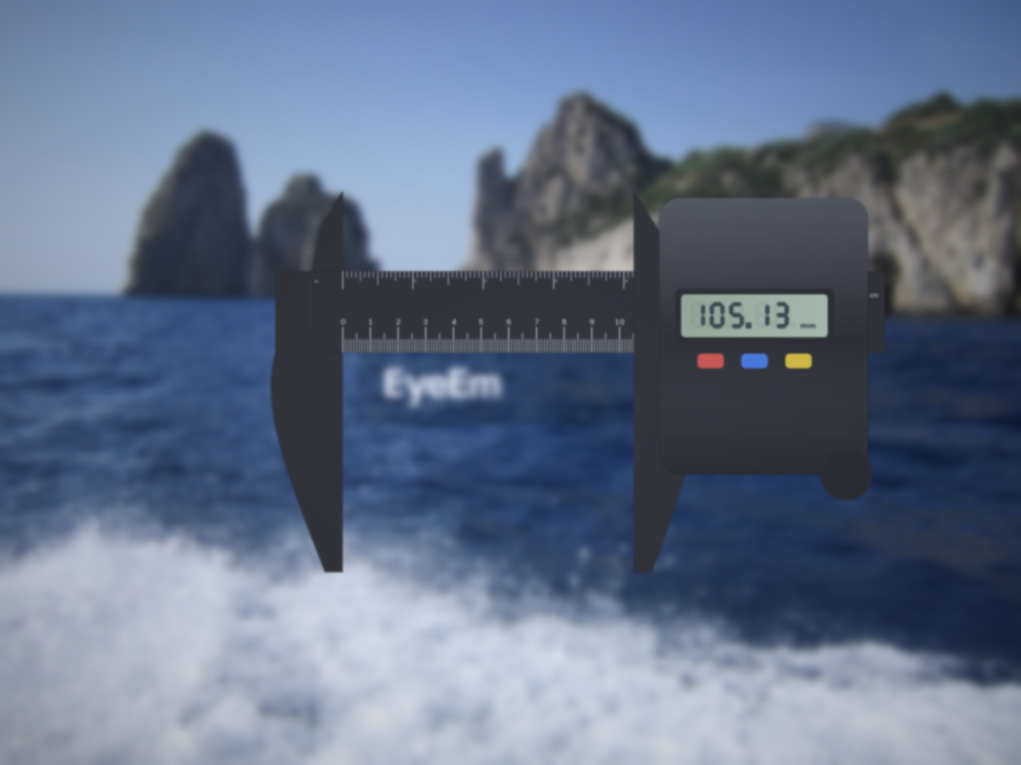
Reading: 105.13 mm
